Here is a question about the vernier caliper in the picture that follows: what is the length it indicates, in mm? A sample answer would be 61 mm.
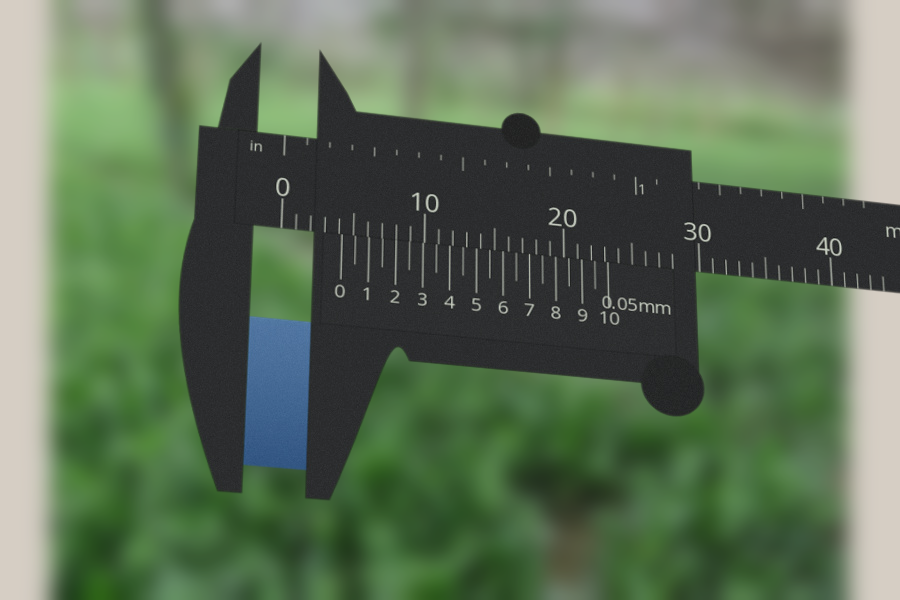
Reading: 4.2 mm
